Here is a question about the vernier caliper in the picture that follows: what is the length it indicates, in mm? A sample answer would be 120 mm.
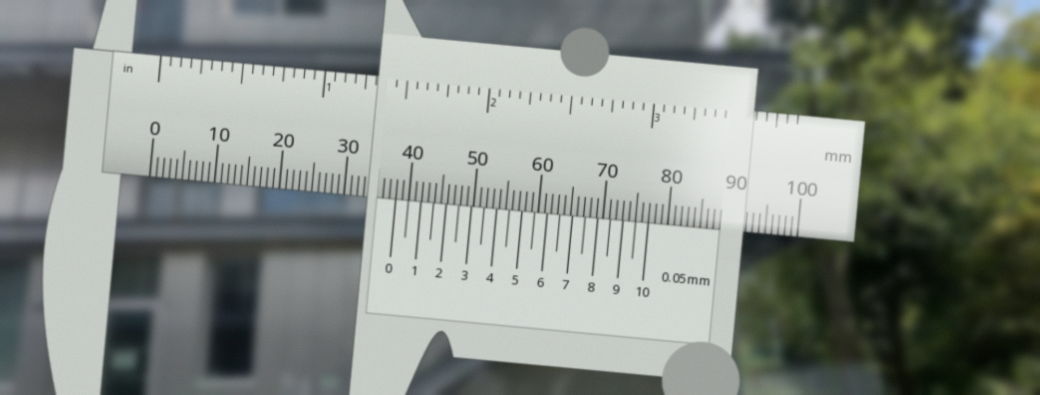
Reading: 38.0 mm
